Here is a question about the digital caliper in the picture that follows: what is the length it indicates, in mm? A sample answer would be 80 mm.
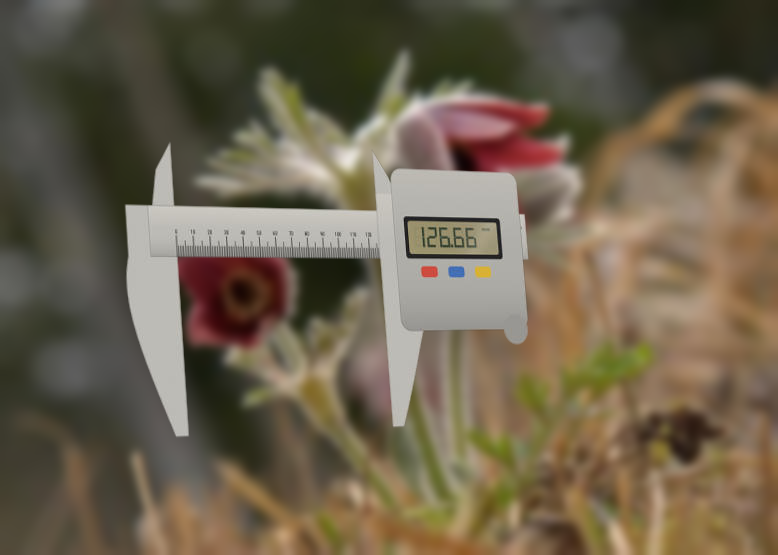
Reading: 126.66 mm
